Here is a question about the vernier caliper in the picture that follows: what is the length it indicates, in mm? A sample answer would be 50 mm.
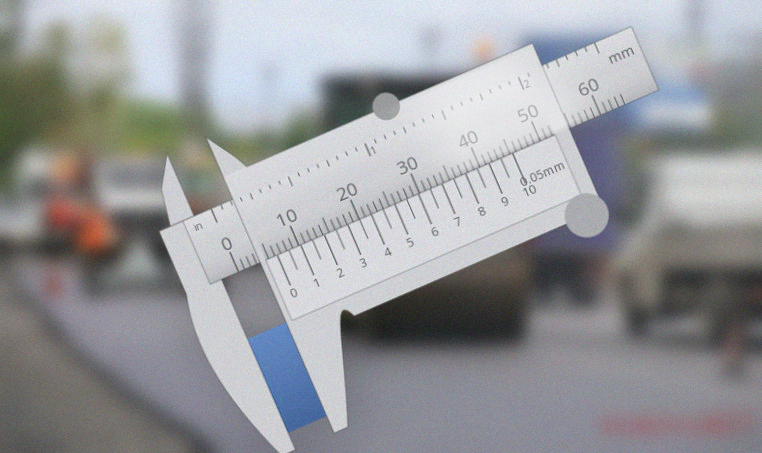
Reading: 6.4 mm
